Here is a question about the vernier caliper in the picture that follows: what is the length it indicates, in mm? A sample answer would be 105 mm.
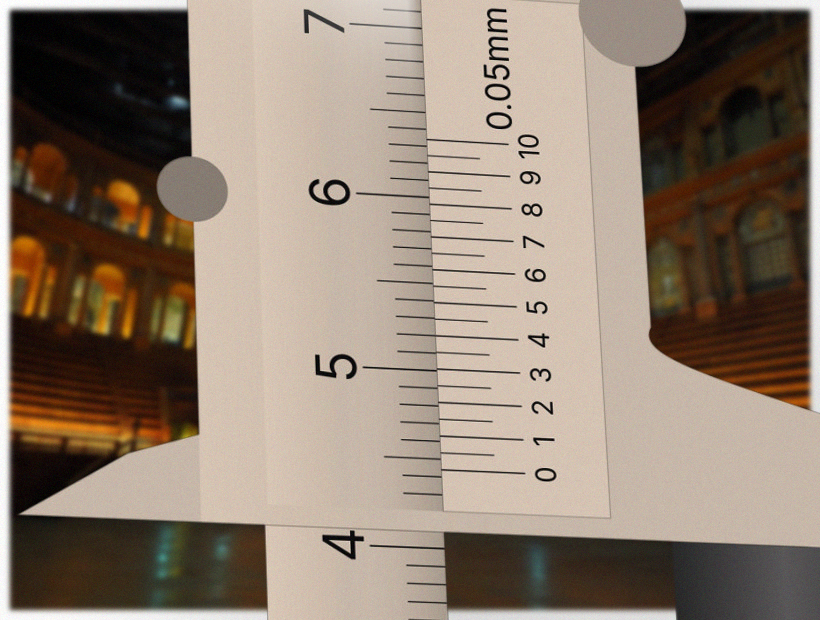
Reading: 44.4 mm
